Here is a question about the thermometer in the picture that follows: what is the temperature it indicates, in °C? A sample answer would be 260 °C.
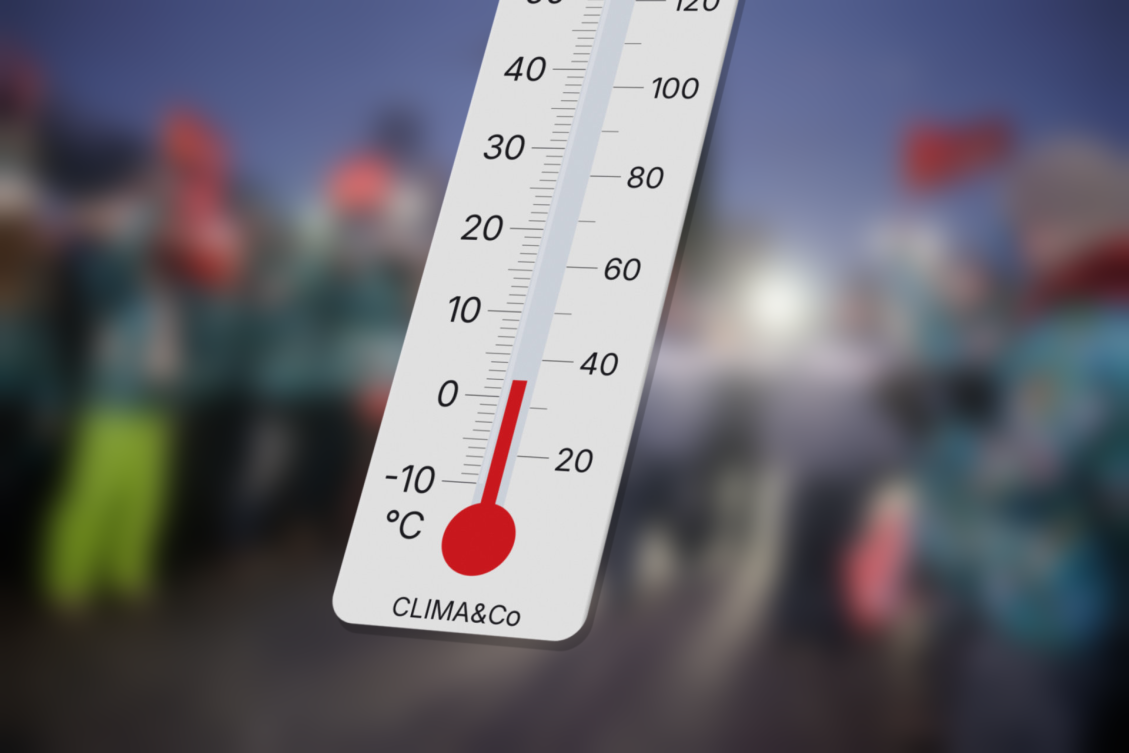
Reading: 2 °C
